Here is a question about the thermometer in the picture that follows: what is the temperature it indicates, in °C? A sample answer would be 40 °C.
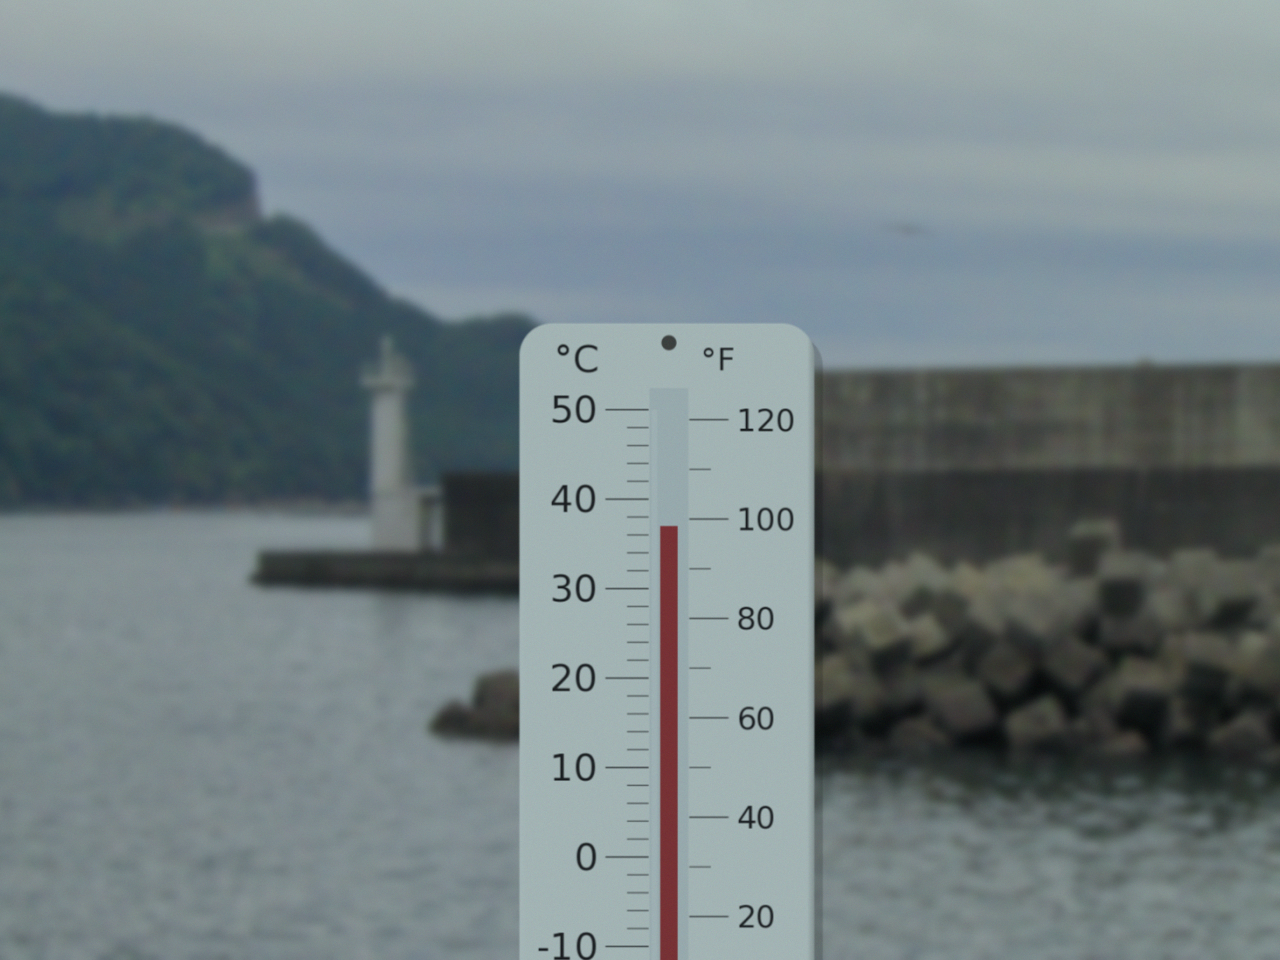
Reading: 37 °C
